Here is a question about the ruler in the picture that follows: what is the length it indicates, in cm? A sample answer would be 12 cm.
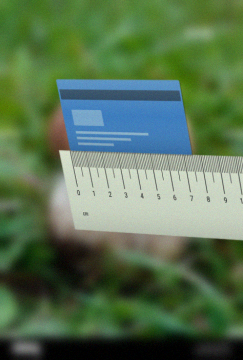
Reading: 7.5 cm
